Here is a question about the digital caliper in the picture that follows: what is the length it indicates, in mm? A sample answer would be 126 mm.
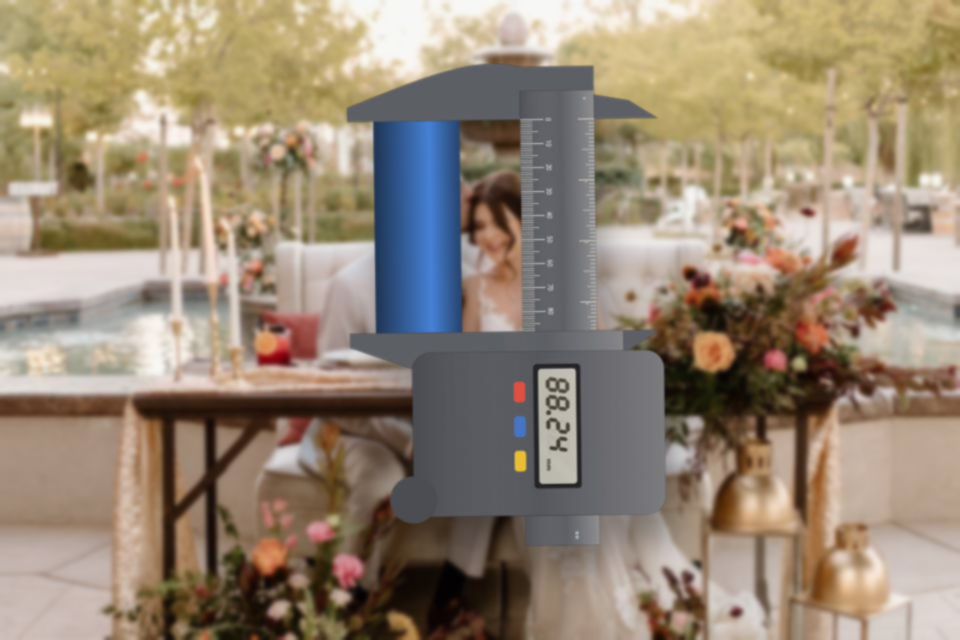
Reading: 88.24 mm
